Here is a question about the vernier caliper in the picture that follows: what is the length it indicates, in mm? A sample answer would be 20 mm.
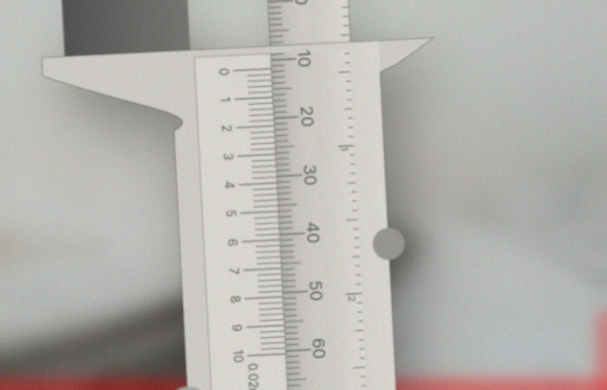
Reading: 11.5 mm
